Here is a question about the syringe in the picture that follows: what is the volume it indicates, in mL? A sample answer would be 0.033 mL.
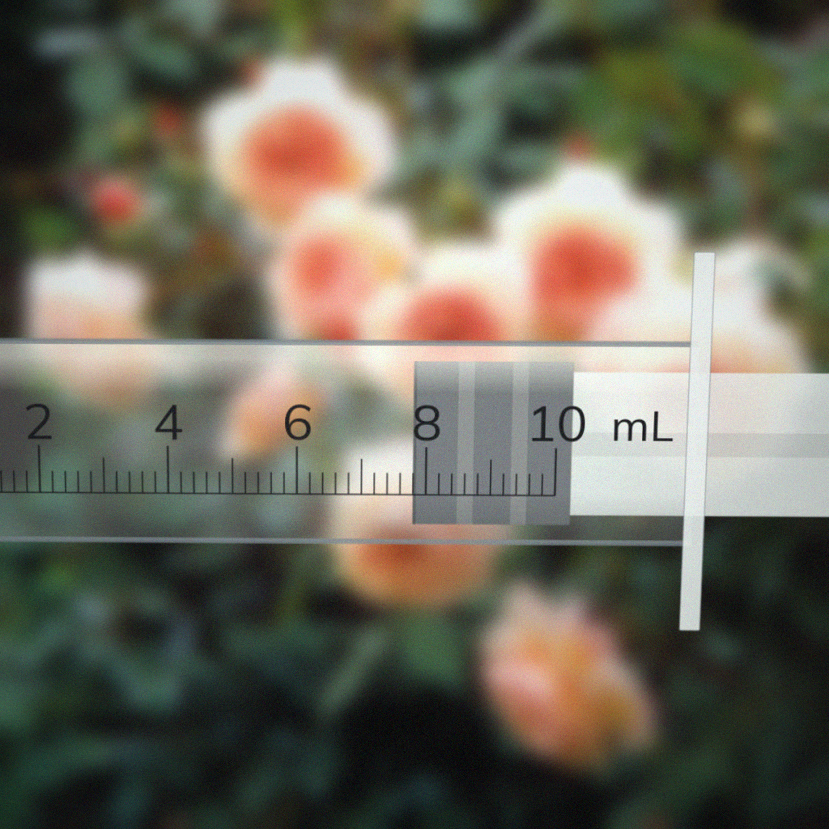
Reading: 7.8 mL
